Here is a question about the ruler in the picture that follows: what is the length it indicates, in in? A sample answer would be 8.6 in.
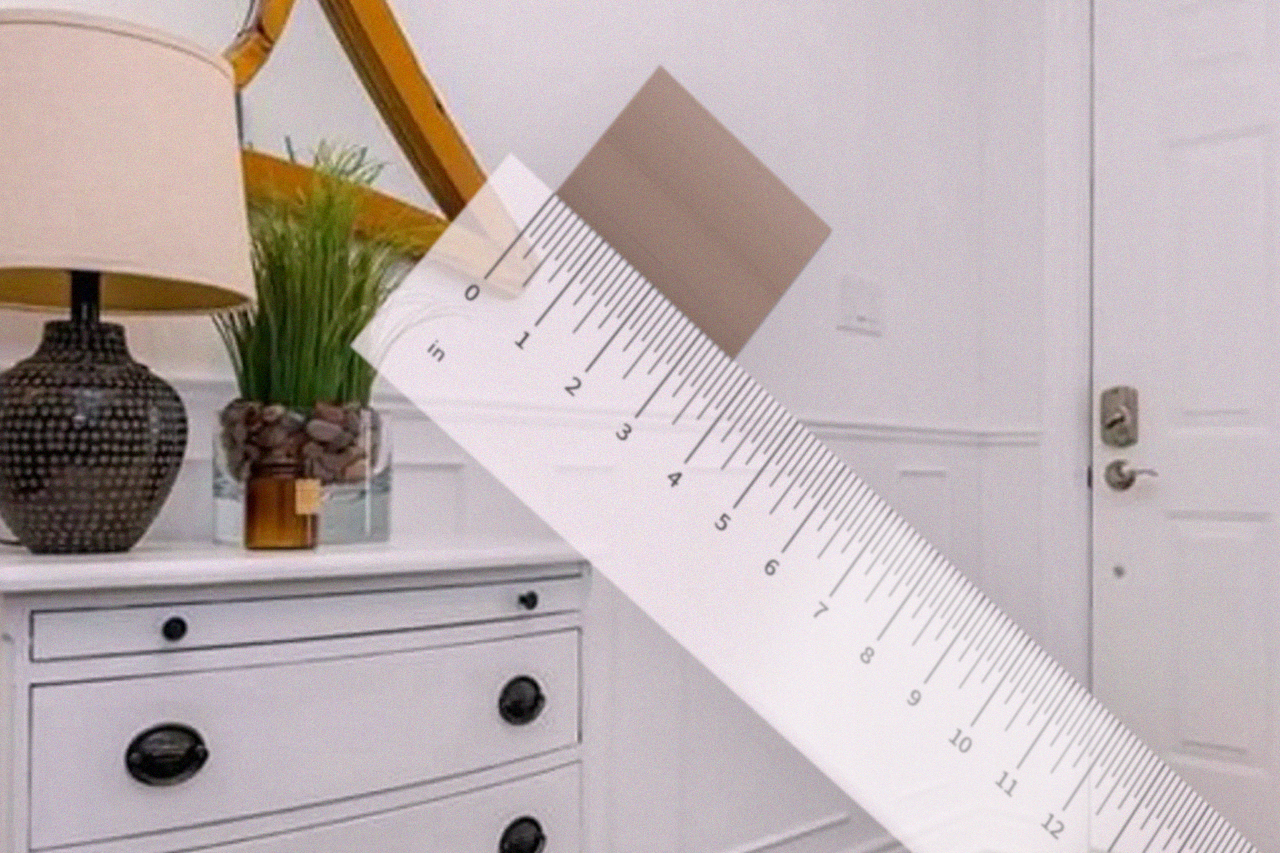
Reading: 3.625 in
